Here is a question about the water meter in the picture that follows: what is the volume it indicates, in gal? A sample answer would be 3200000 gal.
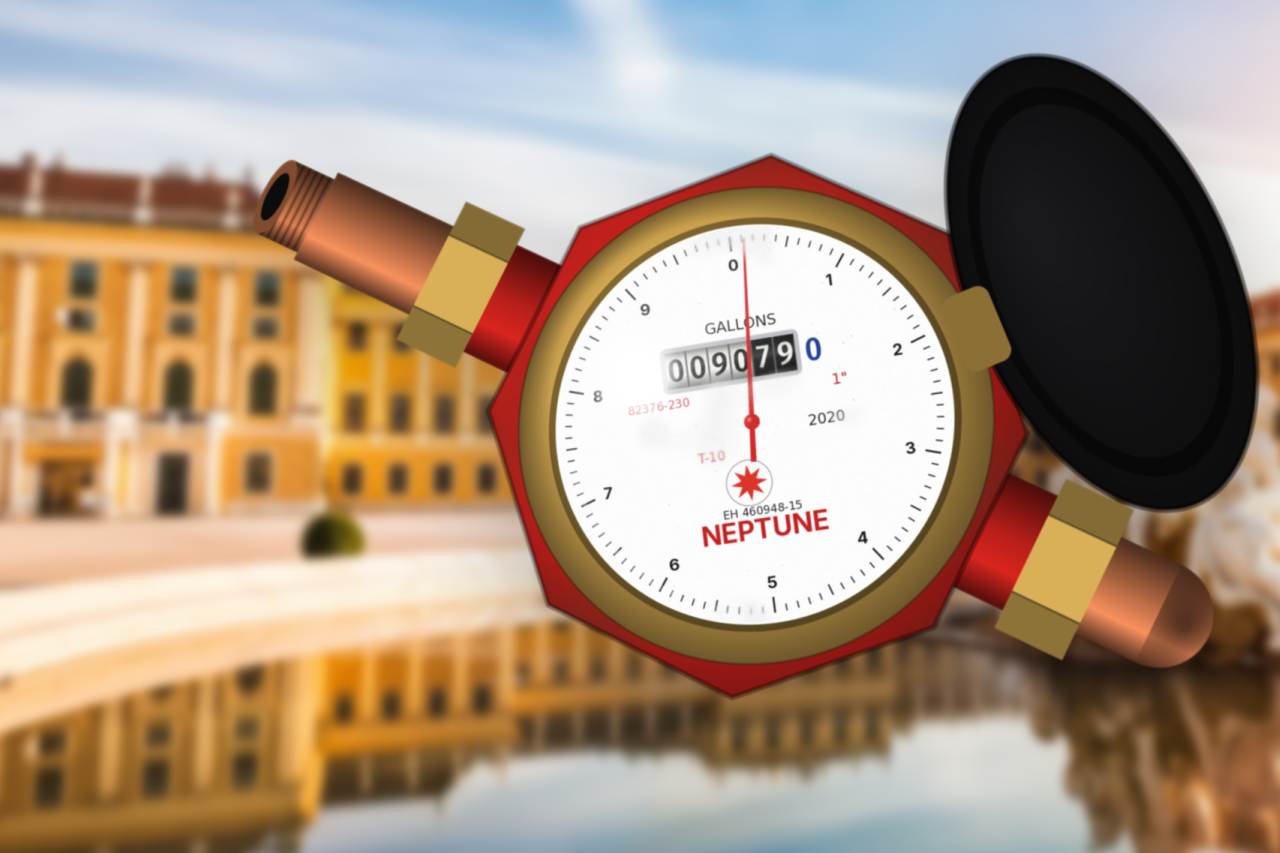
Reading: 90790.1 gal
